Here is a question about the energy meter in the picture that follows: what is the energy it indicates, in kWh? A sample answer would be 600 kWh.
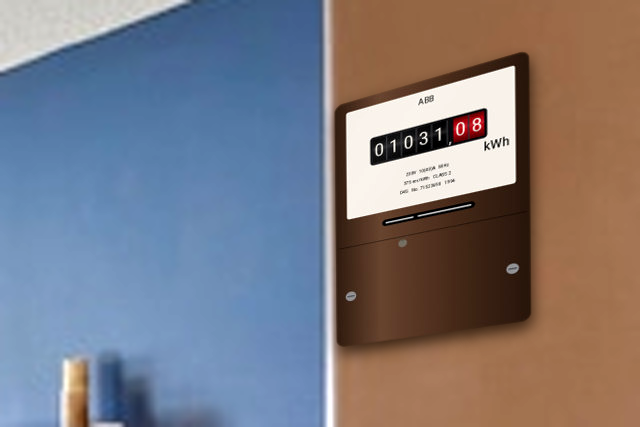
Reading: 1031.08 kWh
